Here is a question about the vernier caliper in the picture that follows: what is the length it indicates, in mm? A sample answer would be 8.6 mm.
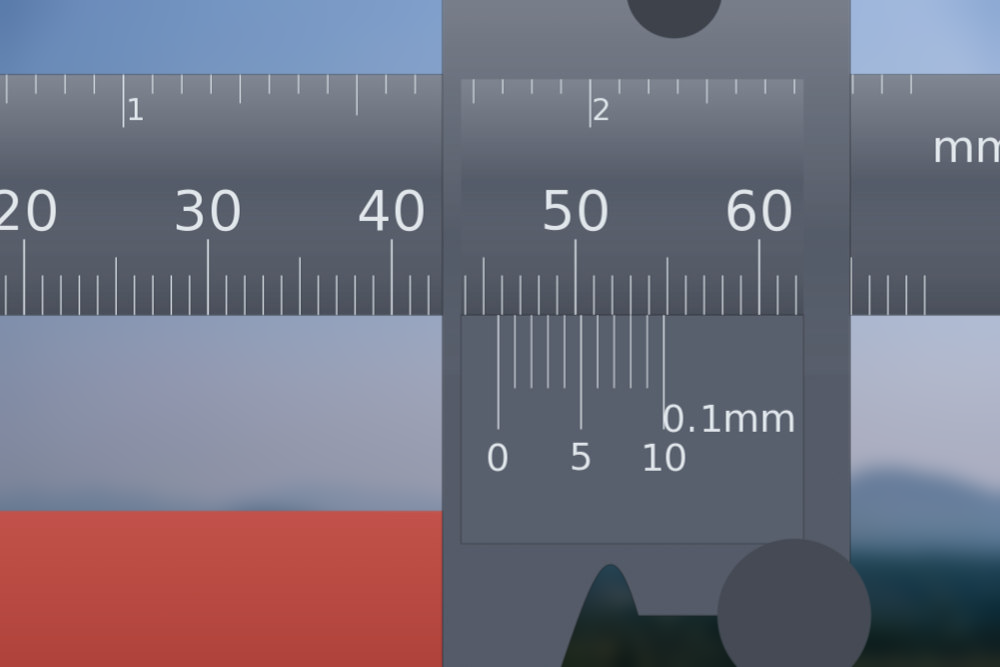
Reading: 45.8 mm
